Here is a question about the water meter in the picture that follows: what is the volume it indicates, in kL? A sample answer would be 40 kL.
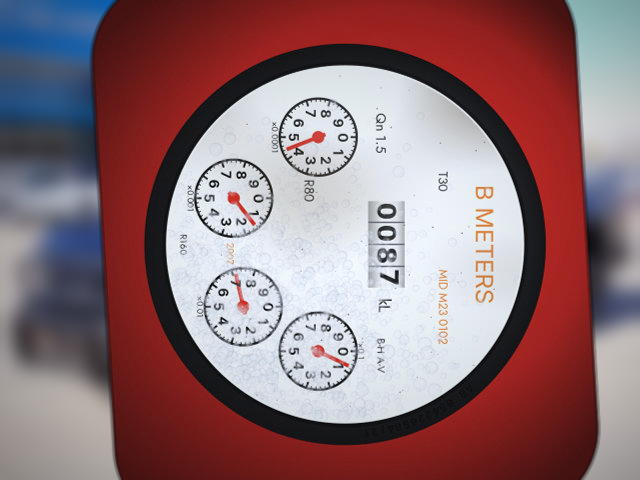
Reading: 87.0714 kL
